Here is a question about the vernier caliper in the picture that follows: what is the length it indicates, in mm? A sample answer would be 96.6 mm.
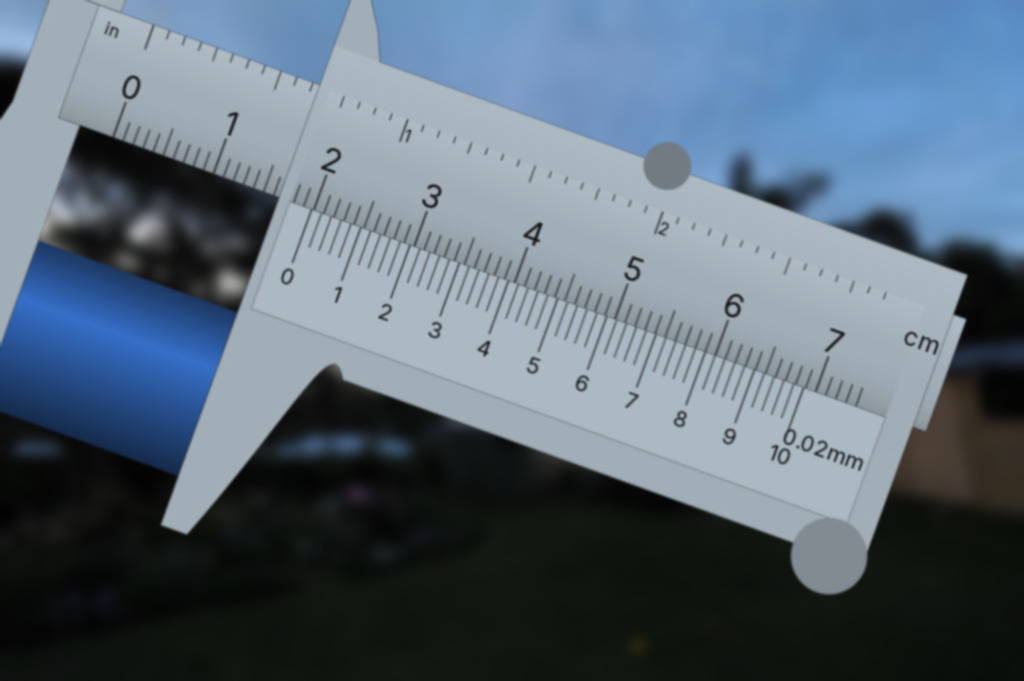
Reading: 19.8 mm
